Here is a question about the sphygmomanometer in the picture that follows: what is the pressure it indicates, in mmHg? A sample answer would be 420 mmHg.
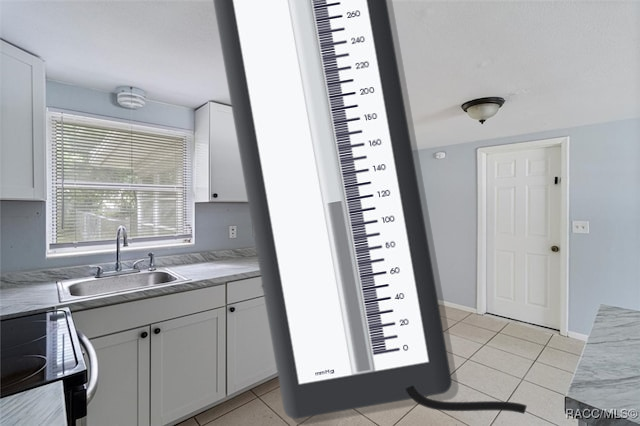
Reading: 120 mmHg
